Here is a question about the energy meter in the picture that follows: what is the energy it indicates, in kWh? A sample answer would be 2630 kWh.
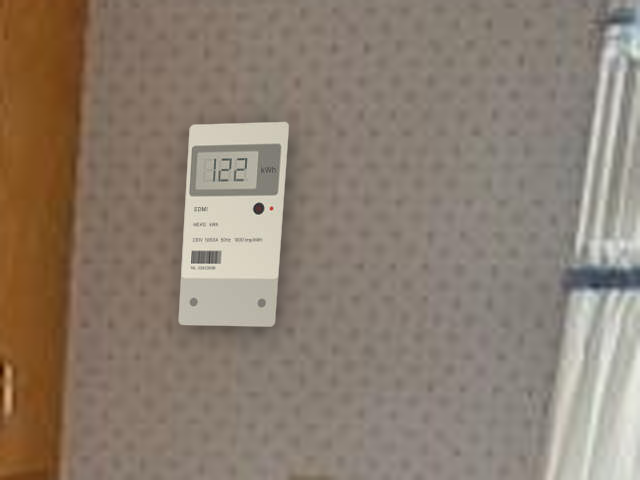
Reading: 122 kWh
